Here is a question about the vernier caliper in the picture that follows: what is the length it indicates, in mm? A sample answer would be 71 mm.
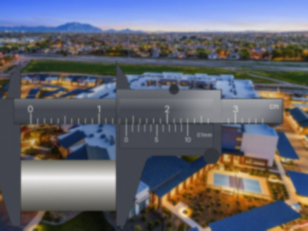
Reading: 14.0 mm
